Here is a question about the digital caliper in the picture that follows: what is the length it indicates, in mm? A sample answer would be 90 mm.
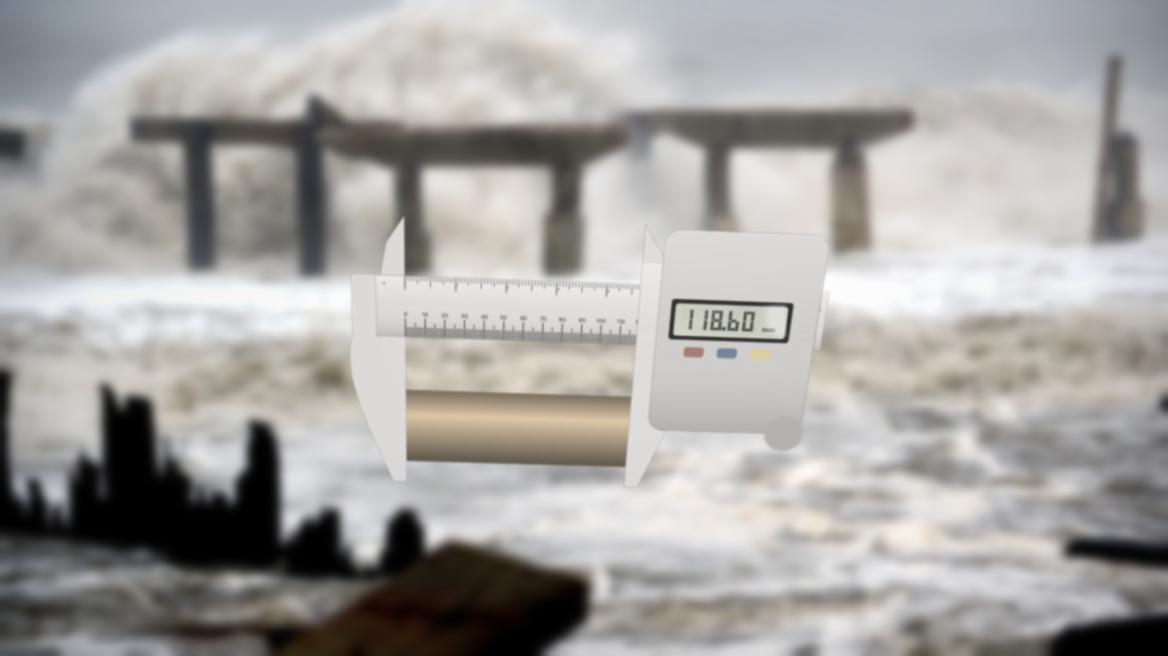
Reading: 118.60 mm
